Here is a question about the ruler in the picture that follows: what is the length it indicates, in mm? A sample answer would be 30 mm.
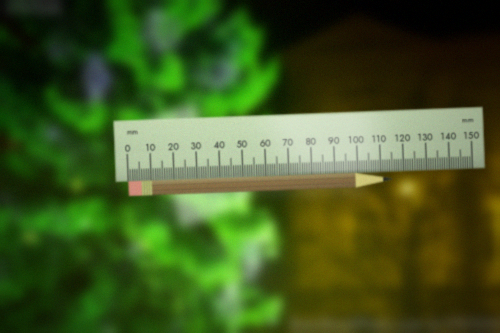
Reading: 115 mm
